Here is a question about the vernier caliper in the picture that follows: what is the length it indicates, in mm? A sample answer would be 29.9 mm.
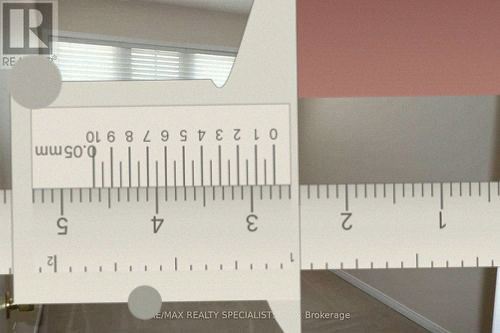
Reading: 27.6 mm
